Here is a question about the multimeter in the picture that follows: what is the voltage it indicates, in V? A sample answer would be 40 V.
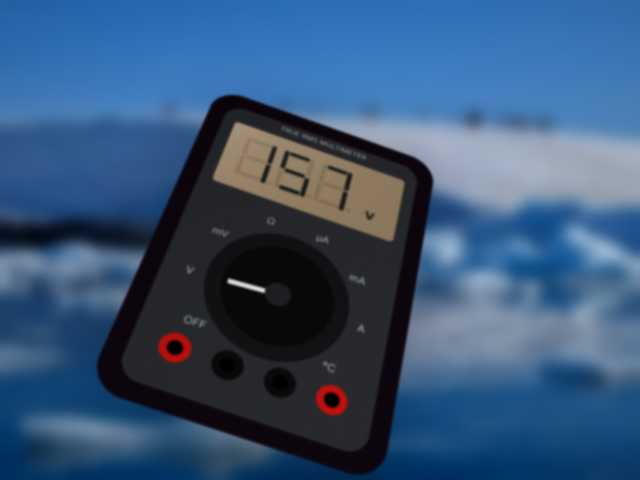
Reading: 157 V
